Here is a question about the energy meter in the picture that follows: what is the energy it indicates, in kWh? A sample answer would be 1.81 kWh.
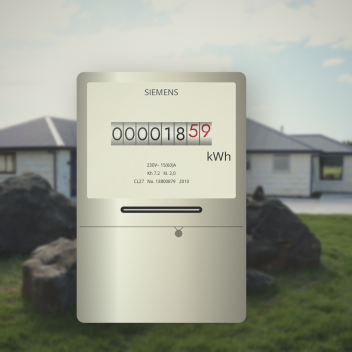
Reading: 18.59 kWh
